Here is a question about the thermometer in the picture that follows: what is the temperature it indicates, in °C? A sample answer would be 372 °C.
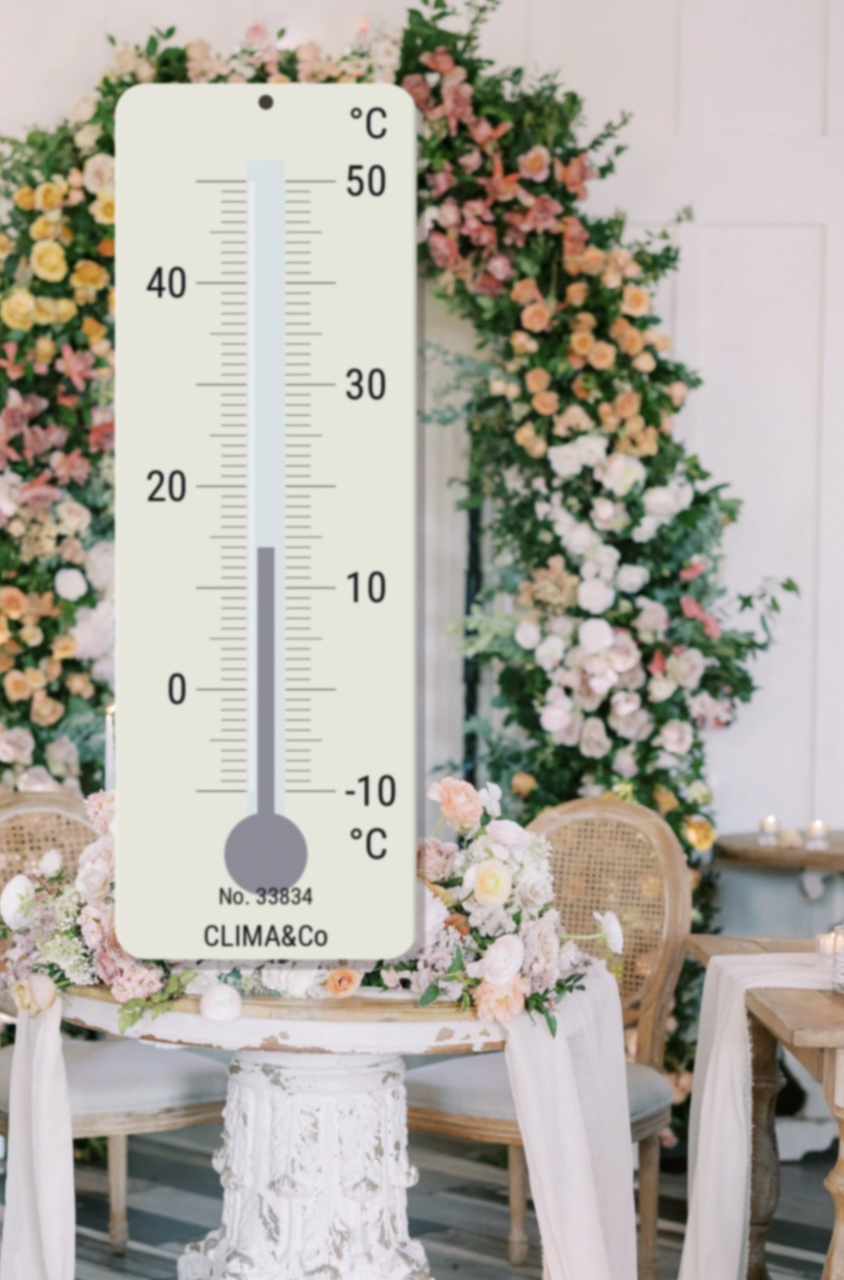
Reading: 14 °C
